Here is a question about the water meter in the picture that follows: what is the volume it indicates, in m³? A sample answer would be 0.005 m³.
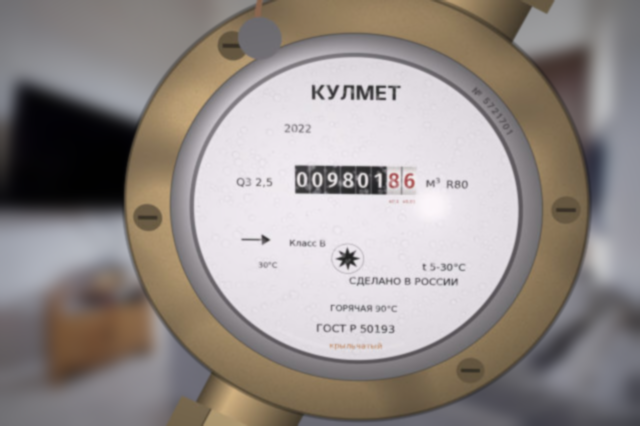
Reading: 9801.86 m³
